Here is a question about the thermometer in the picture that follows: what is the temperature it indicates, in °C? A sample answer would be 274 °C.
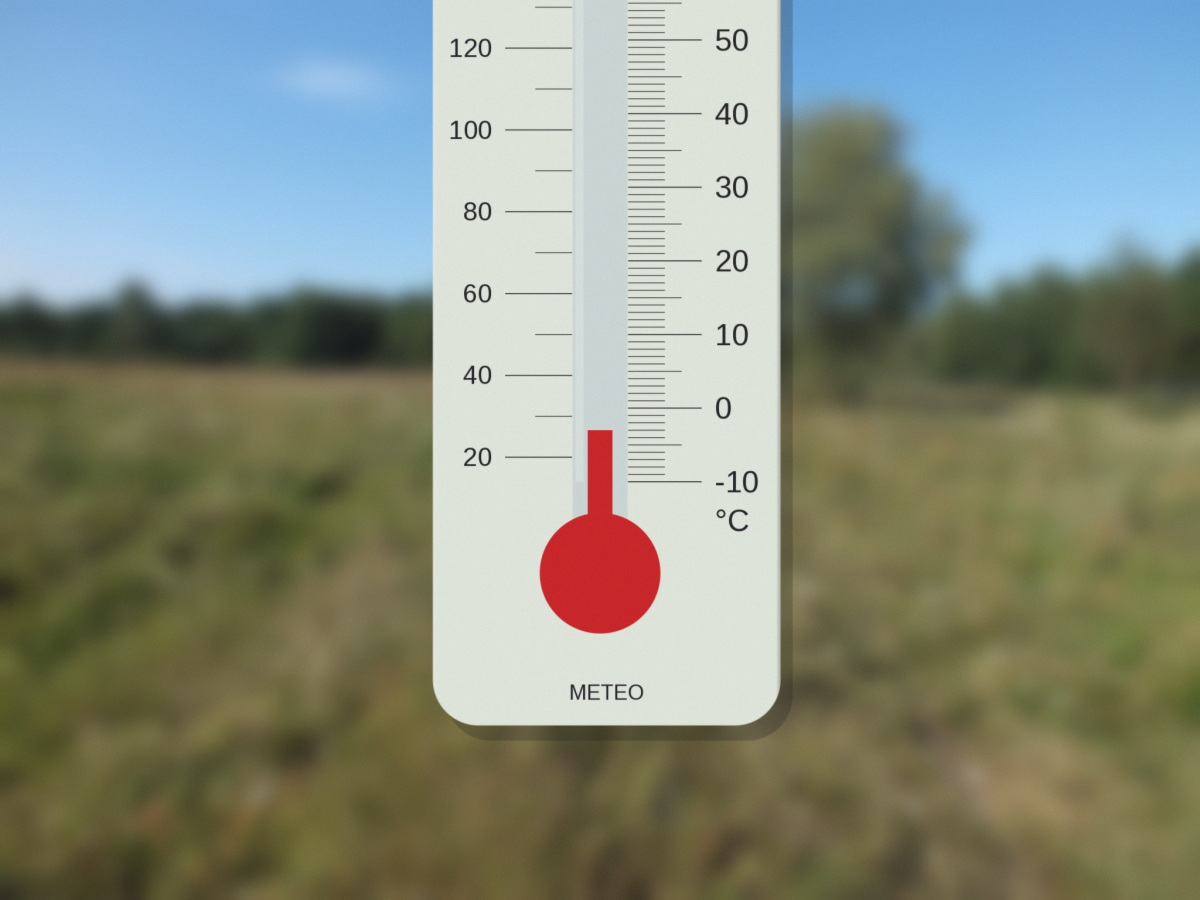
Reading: -3 °C
